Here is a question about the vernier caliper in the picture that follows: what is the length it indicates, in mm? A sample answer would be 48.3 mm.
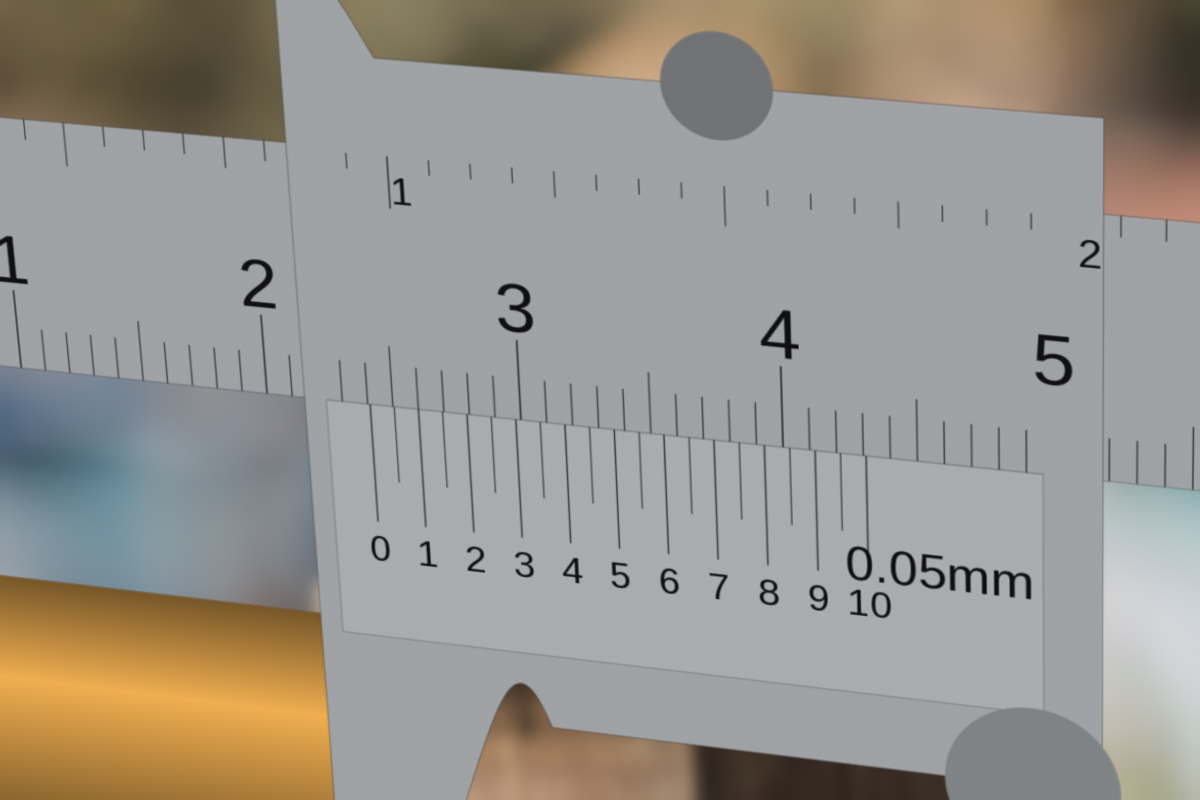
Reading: 24.1 mm
